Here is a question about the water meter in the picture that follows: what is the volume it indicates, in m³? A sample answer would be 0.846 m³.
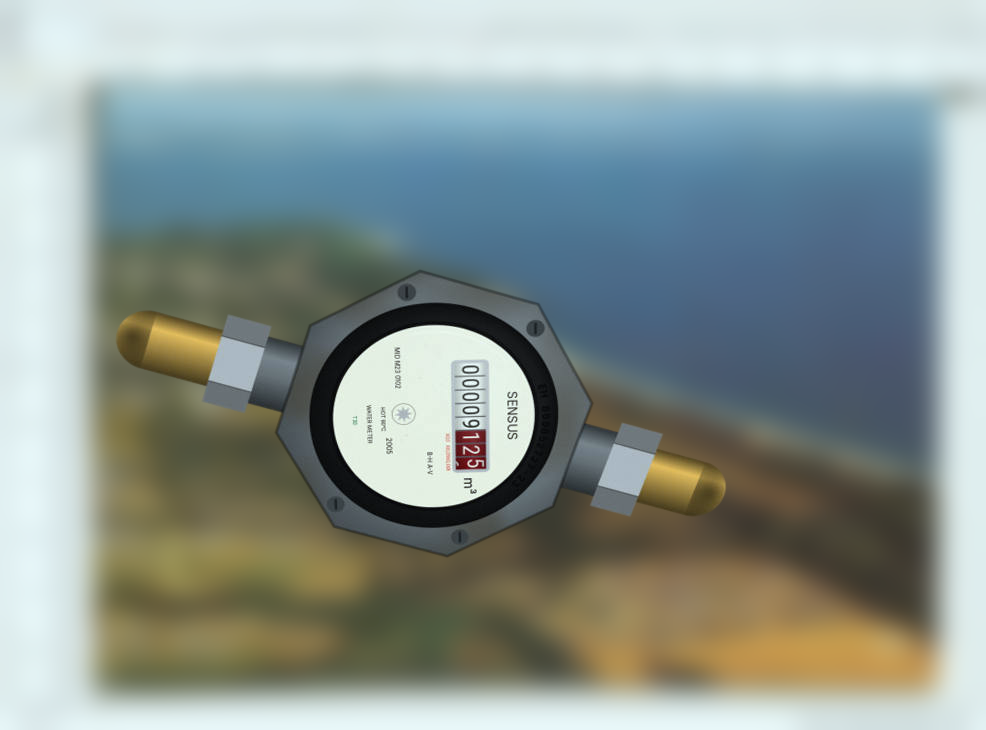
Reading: 9.125 m³
